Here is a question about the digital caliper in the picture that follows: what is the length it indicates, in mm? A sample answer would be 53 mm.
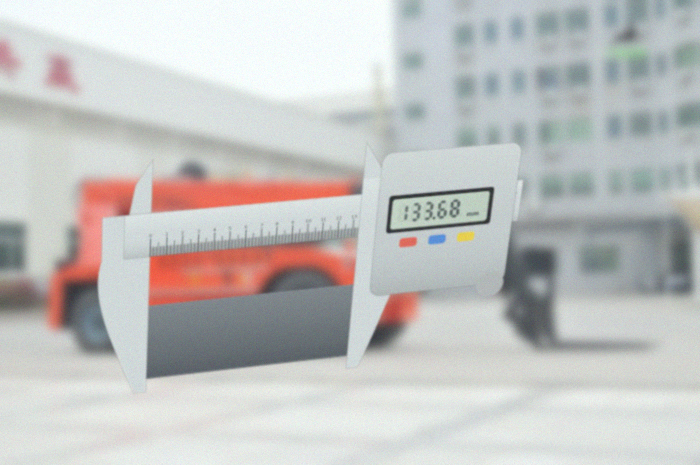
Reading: 133.68 mm
